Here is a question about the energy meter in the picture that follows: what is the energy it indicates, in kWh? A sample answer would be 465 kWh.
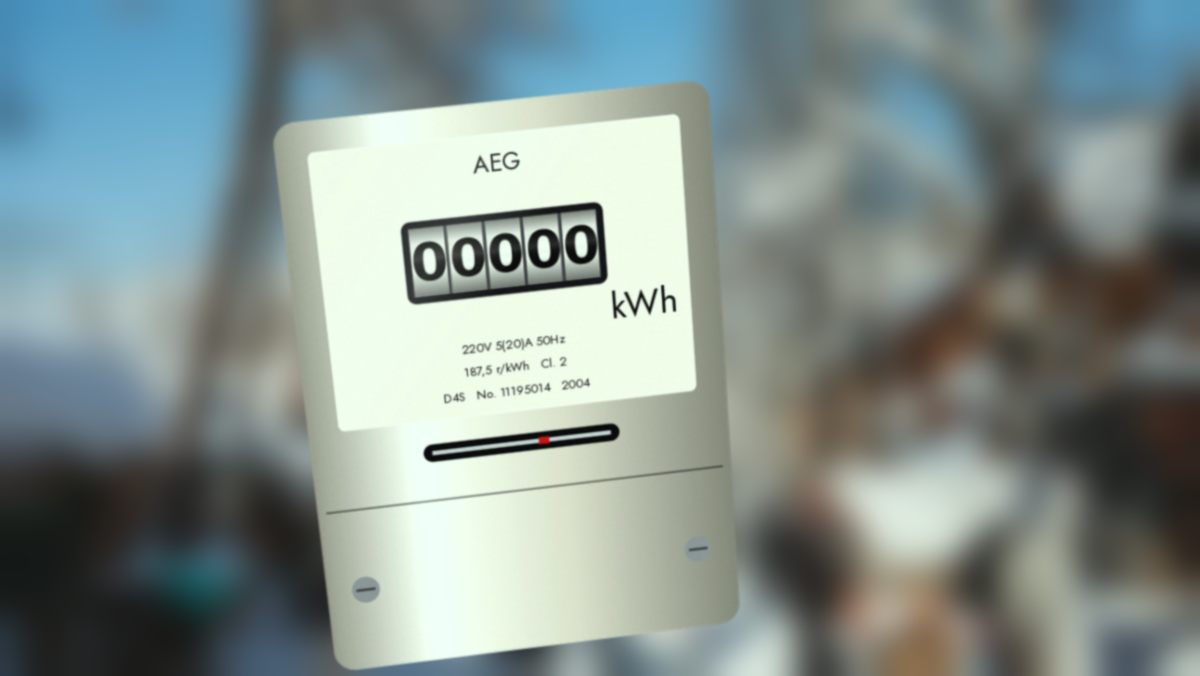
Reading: 0 kWh
